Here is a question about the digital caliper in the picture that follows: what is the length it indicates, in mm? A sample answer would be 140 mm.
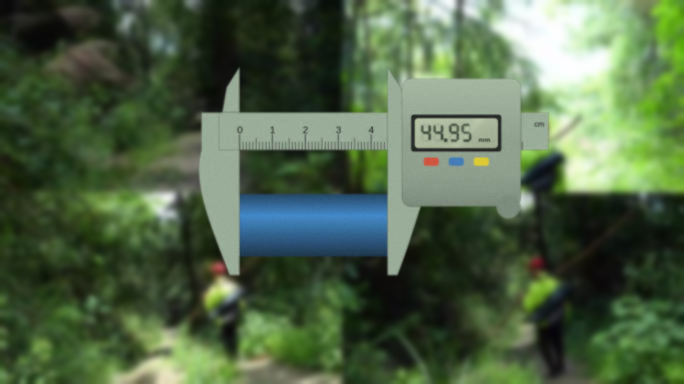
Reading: 44.95 mm
